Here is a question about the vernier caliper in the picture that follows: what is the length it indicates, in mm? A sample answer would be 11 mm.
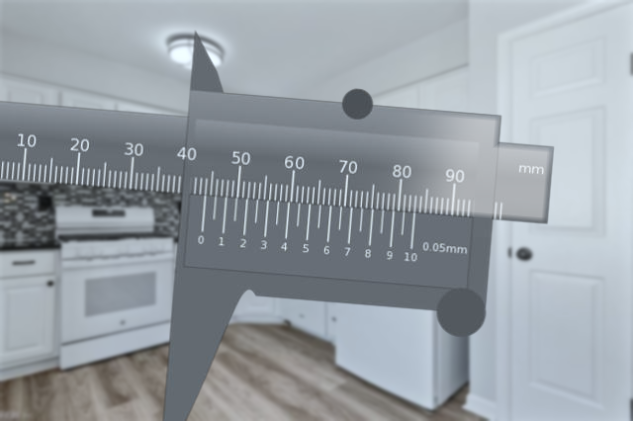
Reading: 44.0 mm
